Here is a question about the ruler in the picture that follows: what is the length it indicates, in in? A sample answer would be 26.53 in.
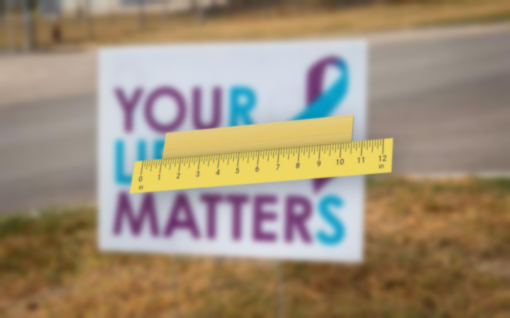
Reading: 9.5 in
